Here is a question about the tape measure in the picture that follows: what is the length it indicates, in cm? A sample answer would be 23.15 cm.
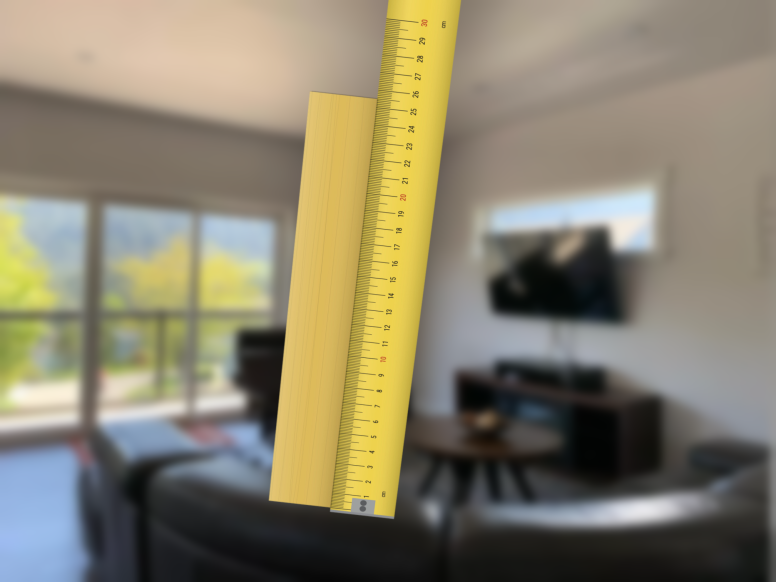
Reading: 25.5 cm
